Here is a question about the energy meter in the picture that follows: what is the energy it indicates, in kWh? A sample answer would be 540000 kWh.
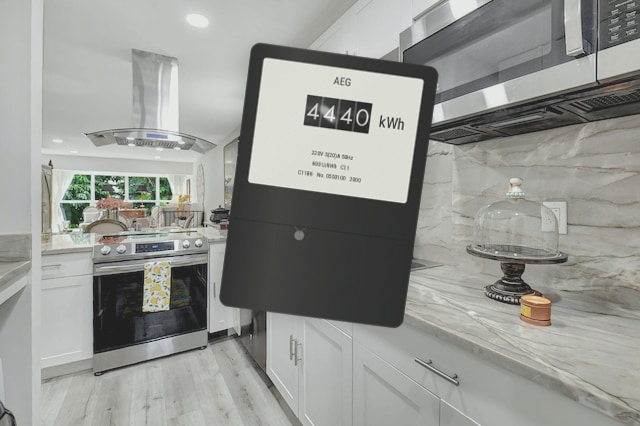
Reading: 4440 kWh
